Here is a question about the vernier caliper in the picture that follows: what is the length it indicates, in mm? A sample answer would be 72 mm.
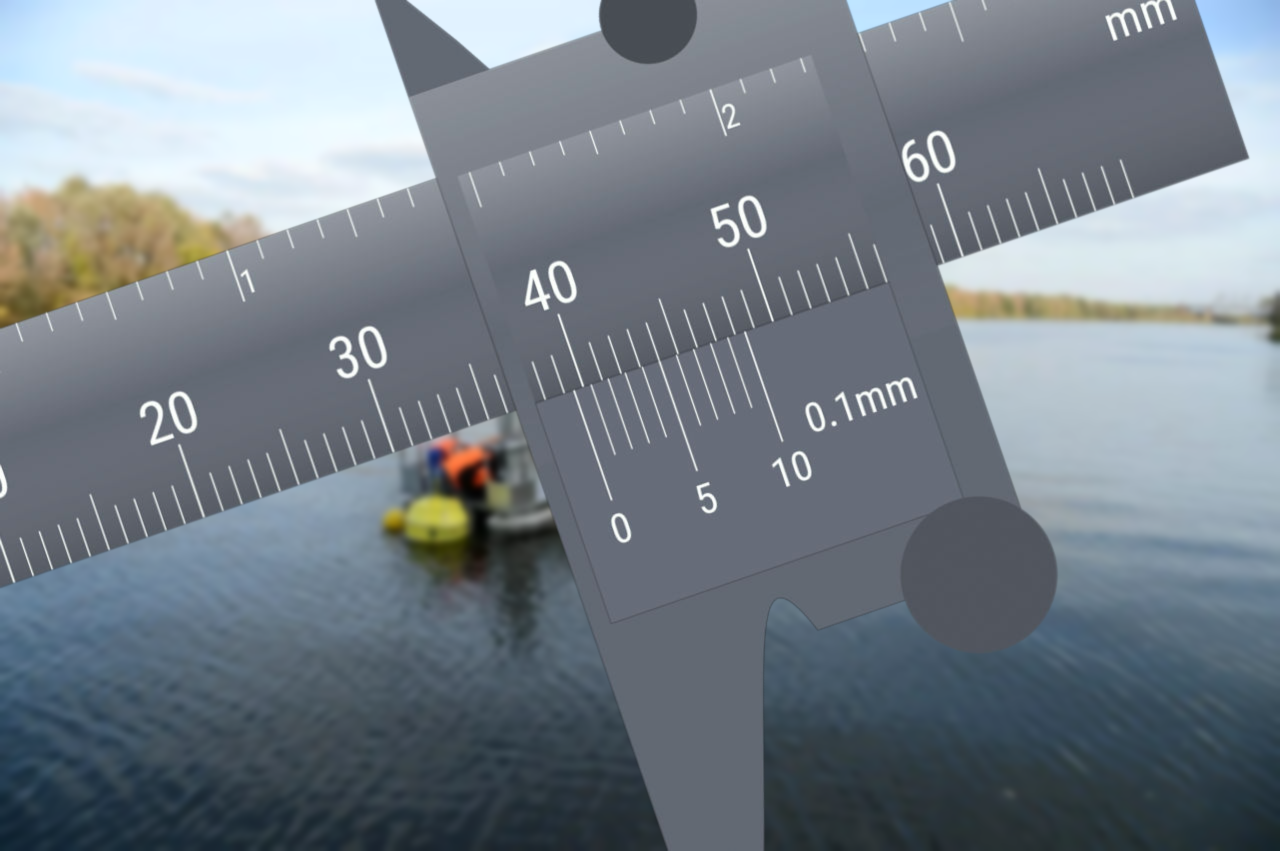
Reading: 39.5 mm
